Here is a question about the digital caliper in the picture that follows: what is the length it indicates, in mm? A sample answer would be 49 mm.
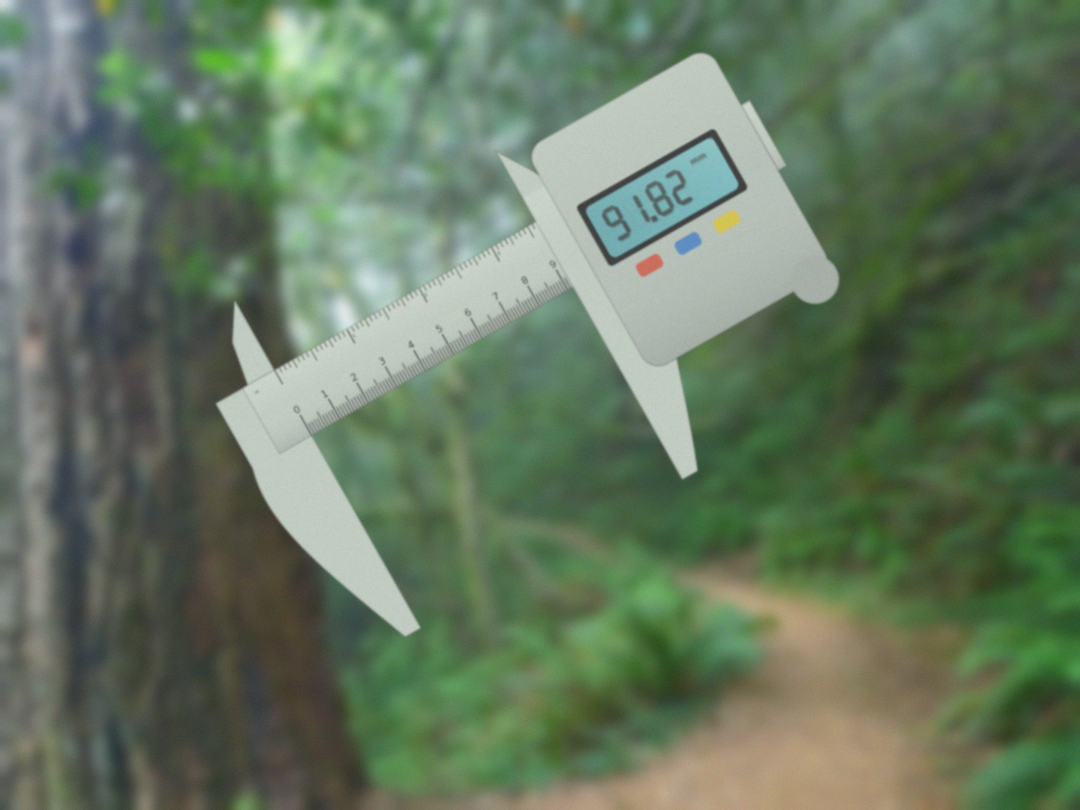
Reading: 91.82 mm
